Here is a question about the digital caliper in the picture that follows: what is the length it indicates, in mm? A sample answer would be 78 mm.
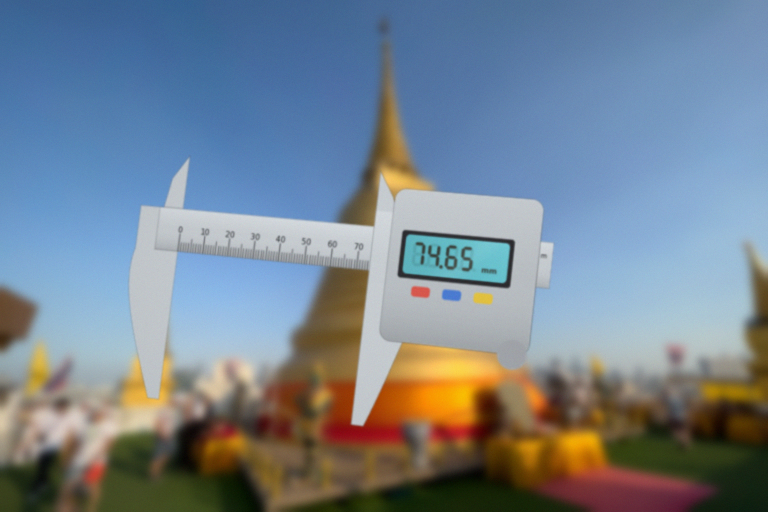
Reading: 74.65 mm
